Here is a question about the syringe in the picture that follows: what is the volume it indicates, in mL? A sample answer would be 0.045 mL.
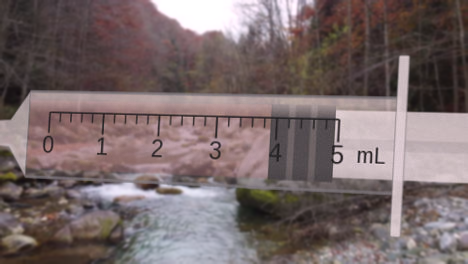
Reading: 3.9 mL
